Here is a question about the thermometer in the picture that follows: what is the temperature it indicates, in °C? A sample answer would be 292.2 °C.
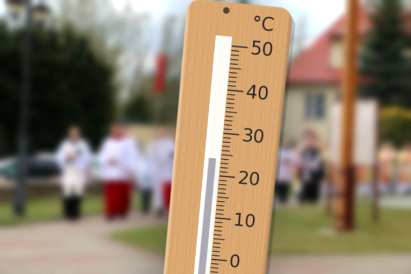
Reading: 24 °C
